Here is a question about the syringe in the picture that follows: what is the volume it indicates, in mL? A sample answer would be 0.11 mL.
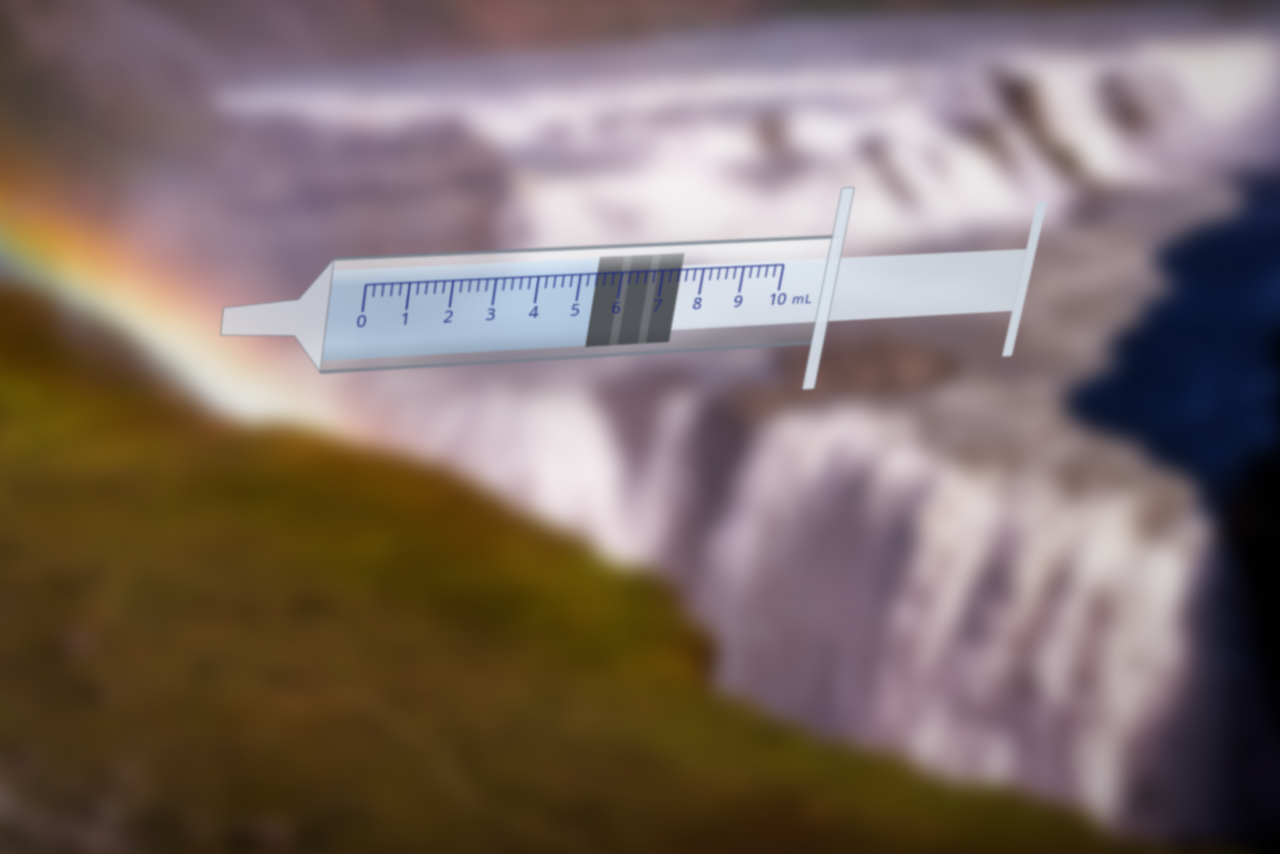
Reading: 5.4 mL
